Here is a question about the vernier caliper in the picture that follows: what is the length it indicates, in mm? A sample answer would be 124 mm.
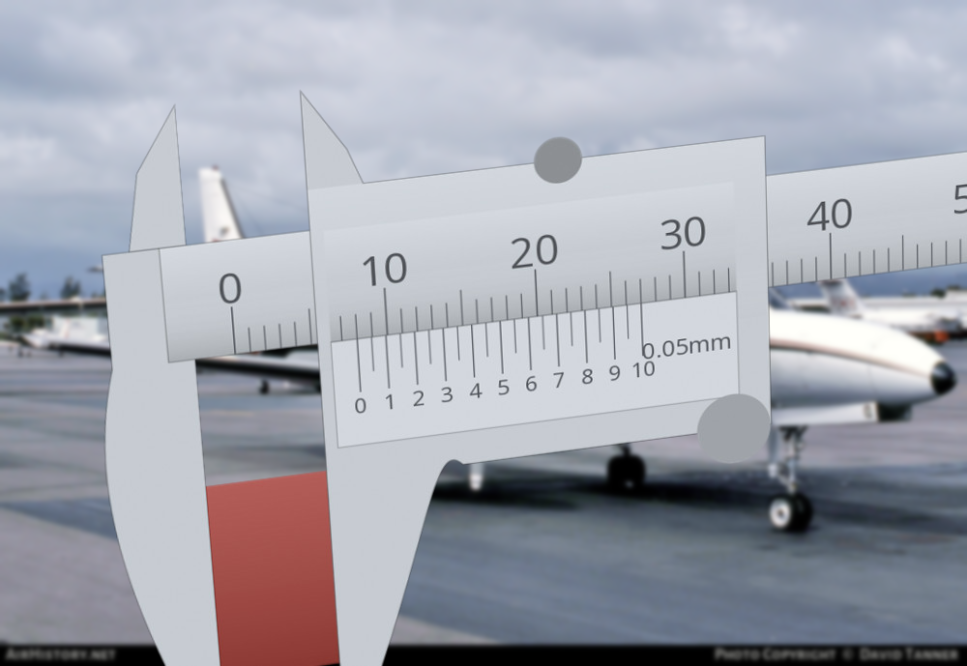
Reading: 8.0 mm
